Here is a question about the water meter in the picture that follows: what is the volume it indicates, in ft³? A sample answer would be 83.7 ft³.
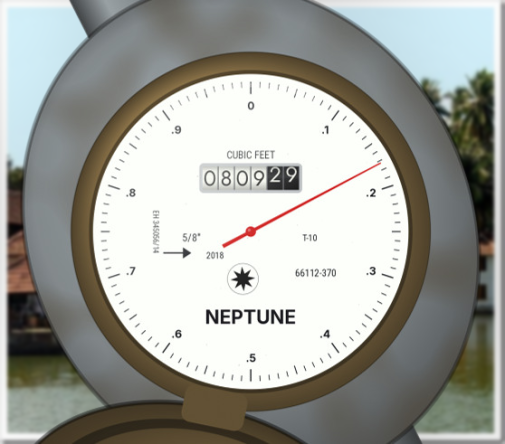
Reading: 80929.17 ft³
